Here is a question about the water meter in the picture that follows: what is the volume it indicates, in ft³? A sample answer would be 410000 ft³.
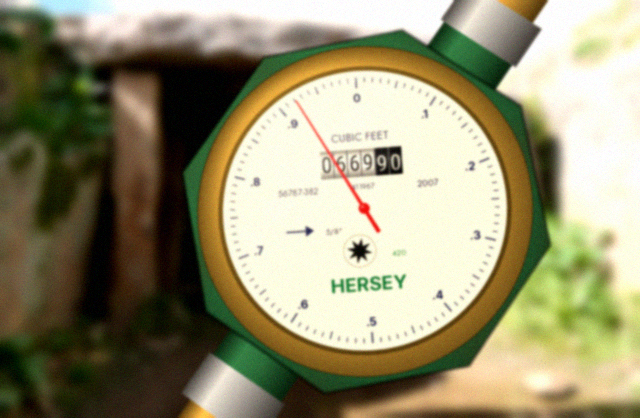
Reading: 66989.92 ft³
